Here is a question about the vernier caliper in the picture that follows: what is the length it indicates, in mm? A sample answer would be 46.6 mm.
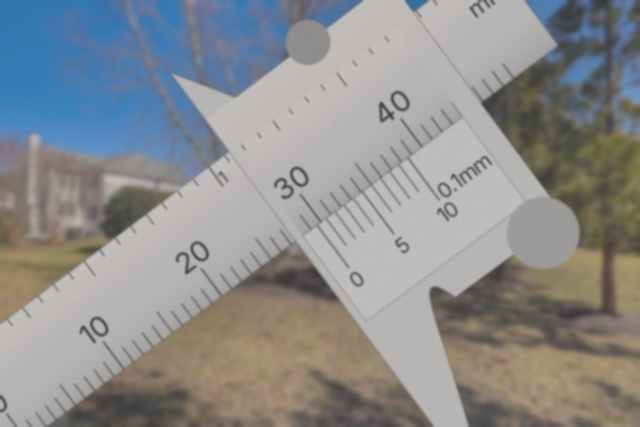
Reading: 29.6 mm
